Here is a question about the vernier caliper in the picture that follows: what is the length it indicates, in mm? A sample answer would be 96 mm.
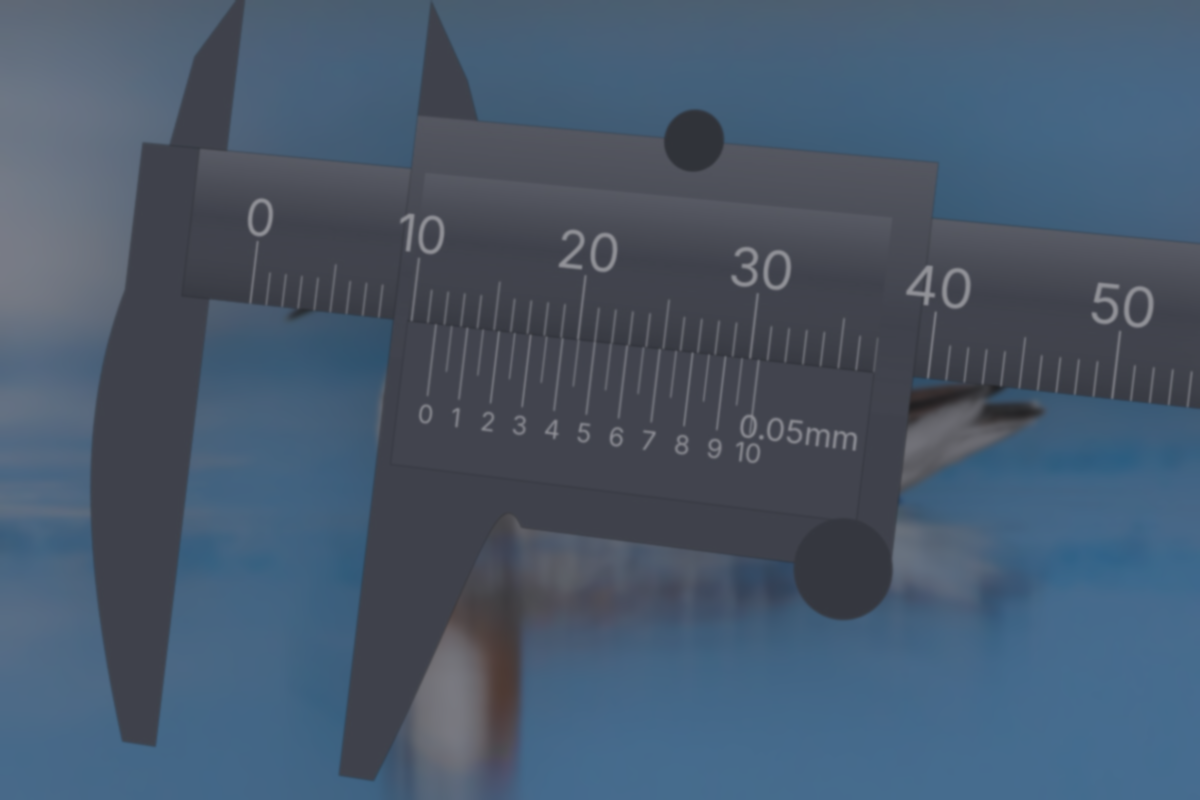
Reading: 11.5 mm
